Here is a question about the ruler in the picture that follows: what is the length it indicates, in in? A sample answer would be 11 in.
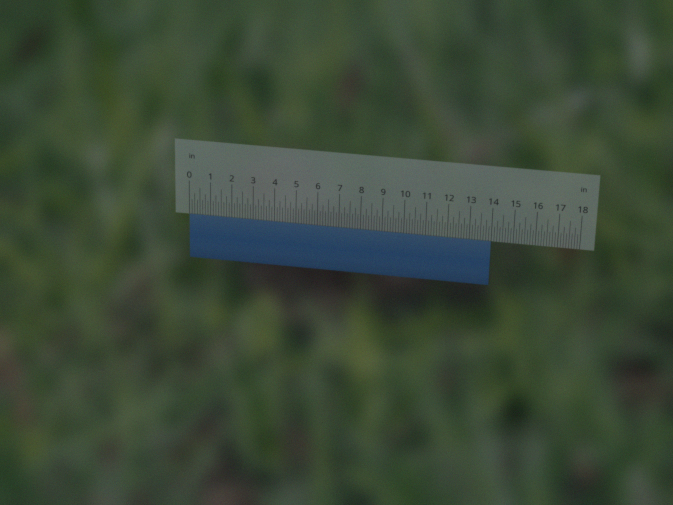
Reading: 14 in
